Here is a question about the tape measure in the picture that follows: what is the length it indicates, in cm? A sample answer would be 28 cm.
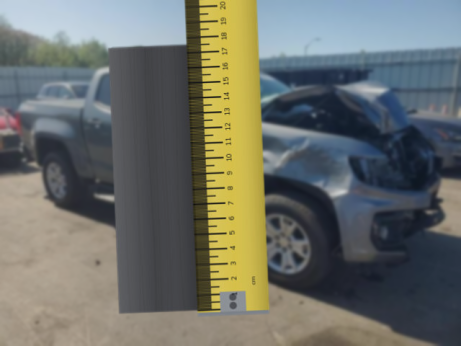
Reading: 17.5 cm
